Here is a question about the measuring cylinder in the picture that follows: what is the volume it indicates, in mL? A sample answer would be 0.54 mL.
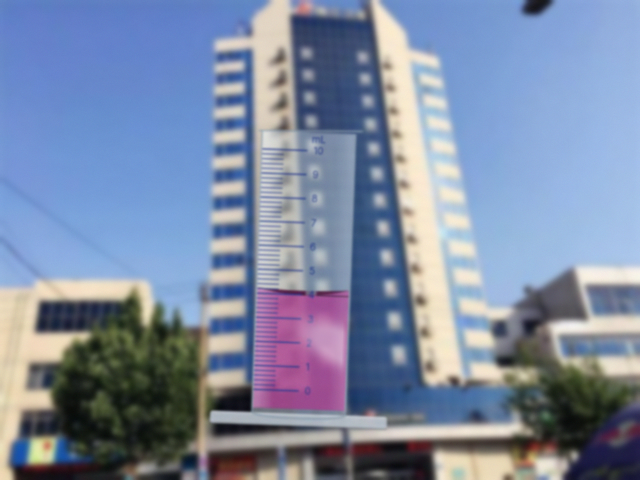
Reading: 4 mL
